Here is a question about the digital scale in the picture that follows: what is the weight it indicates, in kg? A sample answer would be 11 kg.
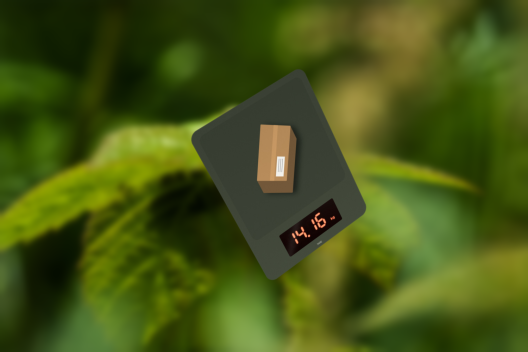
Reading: 14.16 kg
